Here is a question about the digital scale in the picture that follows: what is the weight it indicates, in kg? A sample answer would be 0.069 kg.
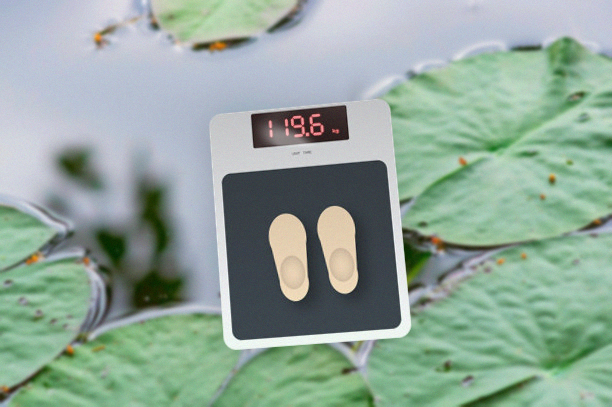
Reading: 119.6 kg
